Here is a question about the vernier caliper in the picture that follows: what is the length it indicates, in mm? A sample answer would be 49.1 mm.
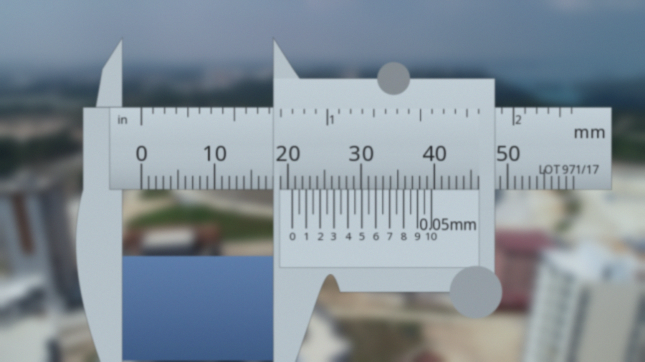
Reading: 20.6 mm
